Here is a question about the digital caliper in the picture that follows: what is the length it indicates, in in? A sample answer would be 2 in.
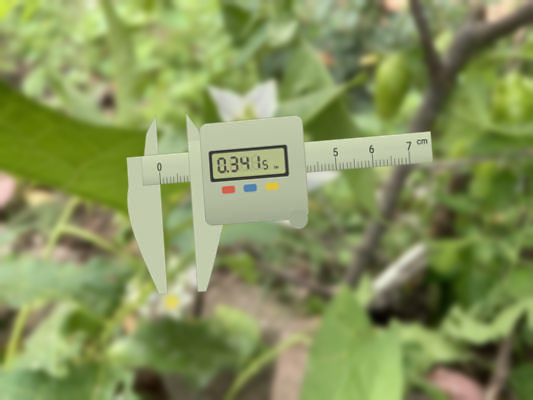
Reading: 0.3415 in
